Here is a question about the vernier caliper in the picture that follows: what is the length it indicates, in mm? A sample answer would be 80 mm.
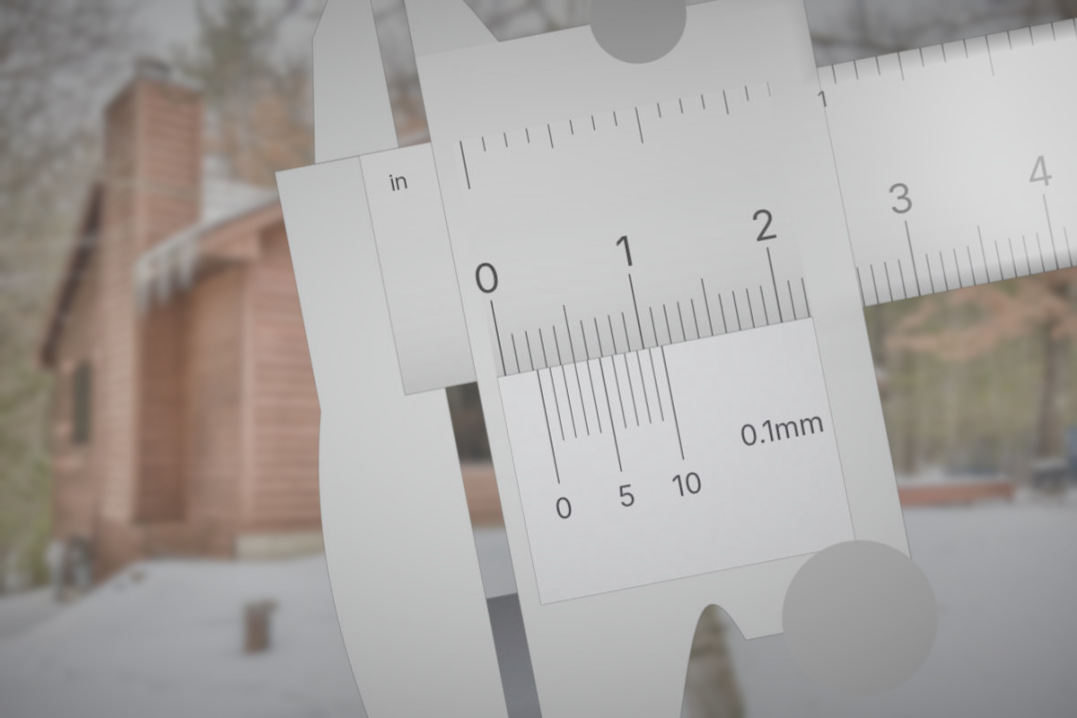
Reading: 2.3 mm
